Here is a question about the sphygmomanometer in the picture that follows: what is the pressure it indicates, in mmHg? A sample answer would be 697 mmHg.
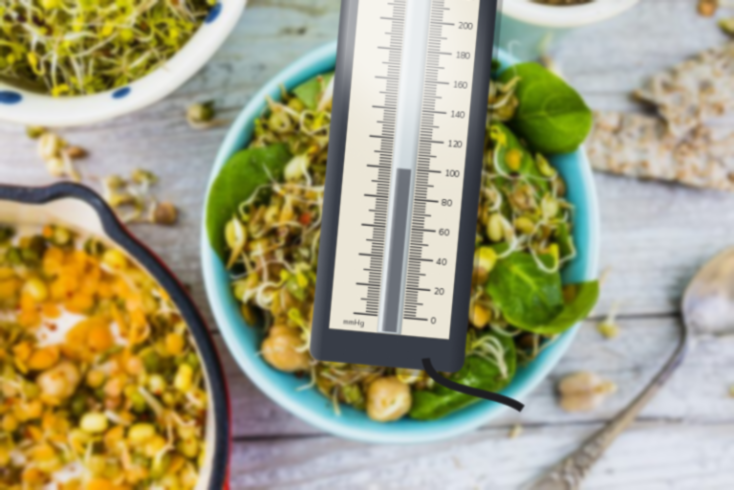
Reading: 100 mmHg
